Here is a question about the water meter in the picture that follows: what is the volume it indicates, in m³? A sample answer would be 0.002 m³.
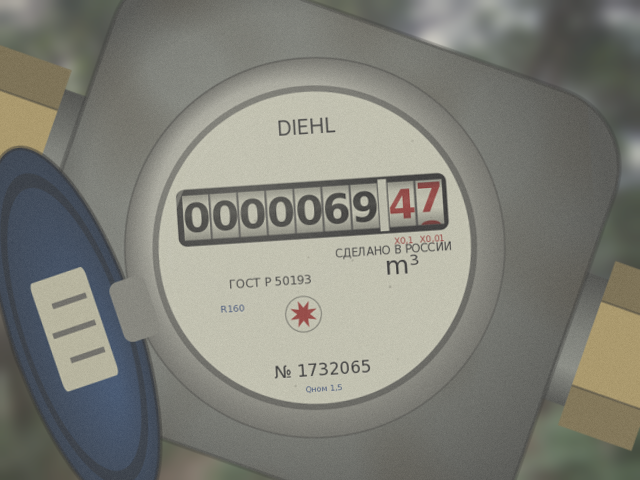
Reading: 69.47 m³
